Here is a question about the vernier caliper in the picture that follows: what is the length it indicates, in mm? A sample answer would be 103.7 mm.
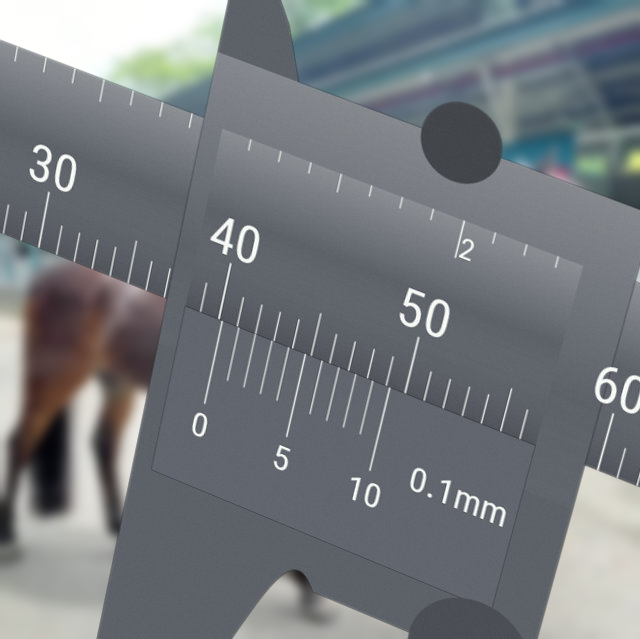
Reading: 40.2 mm
